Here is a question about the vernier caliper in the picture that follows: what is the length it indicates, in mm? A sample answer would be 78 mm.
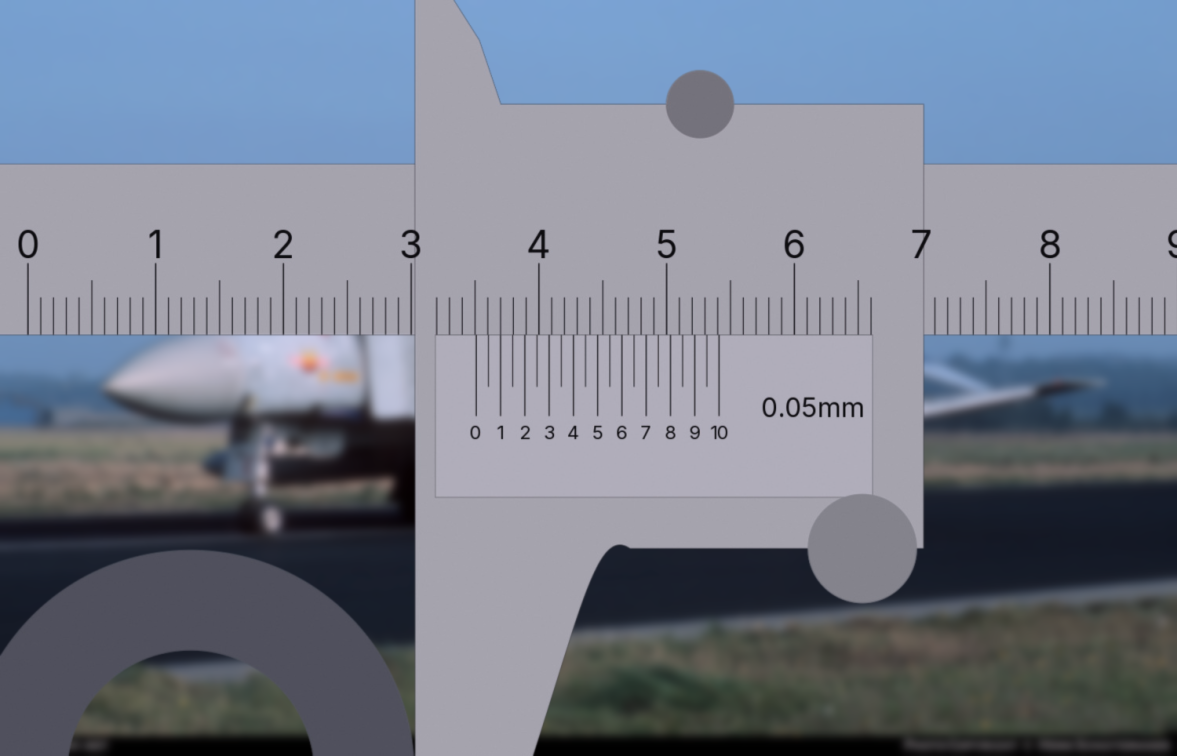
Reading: 35.1 mm
